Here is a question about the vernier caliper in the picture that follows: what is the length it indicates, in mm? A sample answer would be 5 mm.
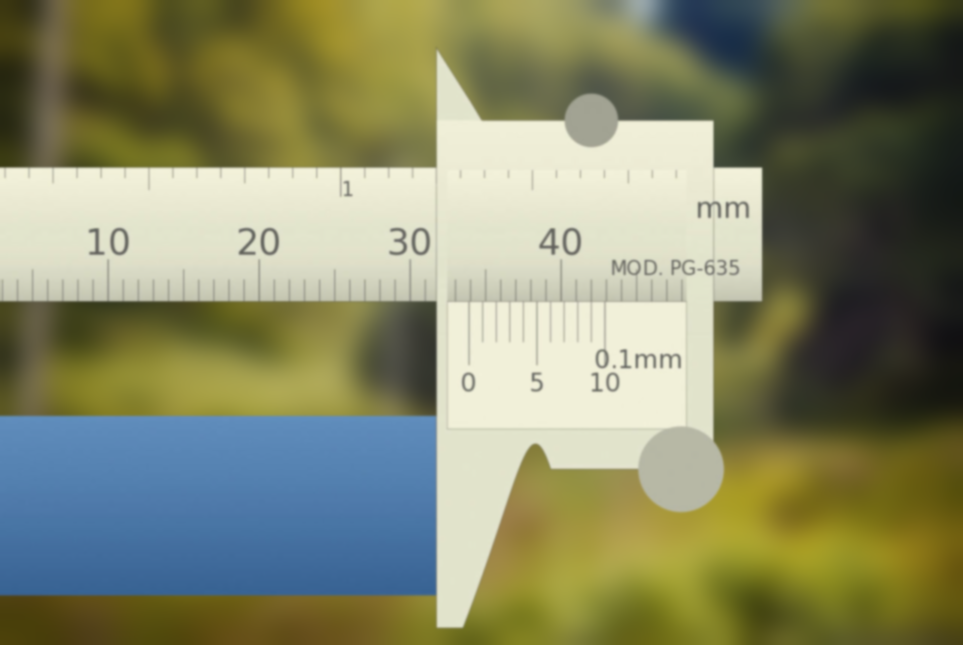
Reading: 33.9 mm
